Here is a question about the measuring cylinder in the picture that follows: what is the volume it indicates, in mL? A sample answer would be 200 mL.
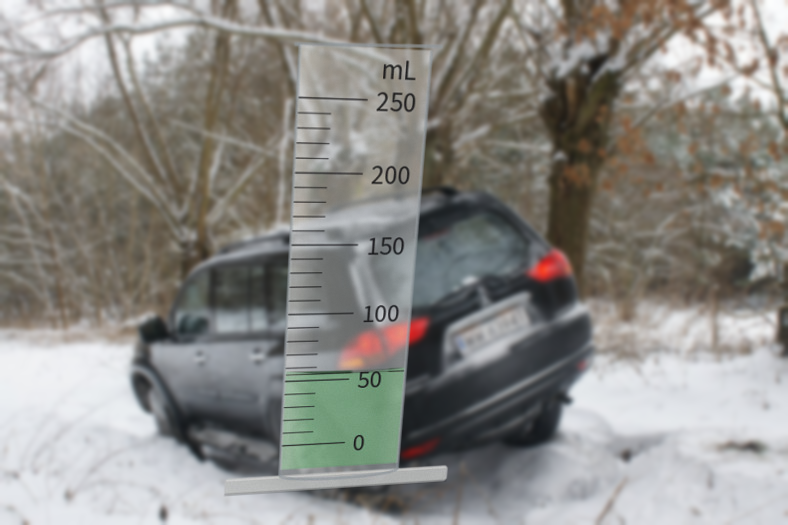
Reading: 55 mL
